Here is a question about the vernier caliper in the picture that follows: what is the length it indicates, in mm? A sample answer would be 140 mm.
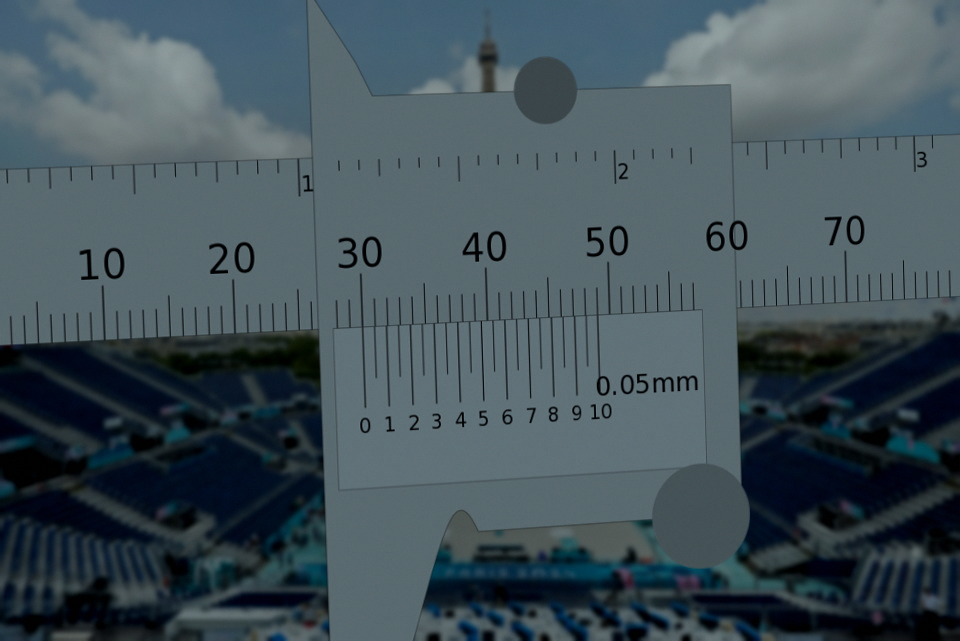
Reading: 30.0 mm
